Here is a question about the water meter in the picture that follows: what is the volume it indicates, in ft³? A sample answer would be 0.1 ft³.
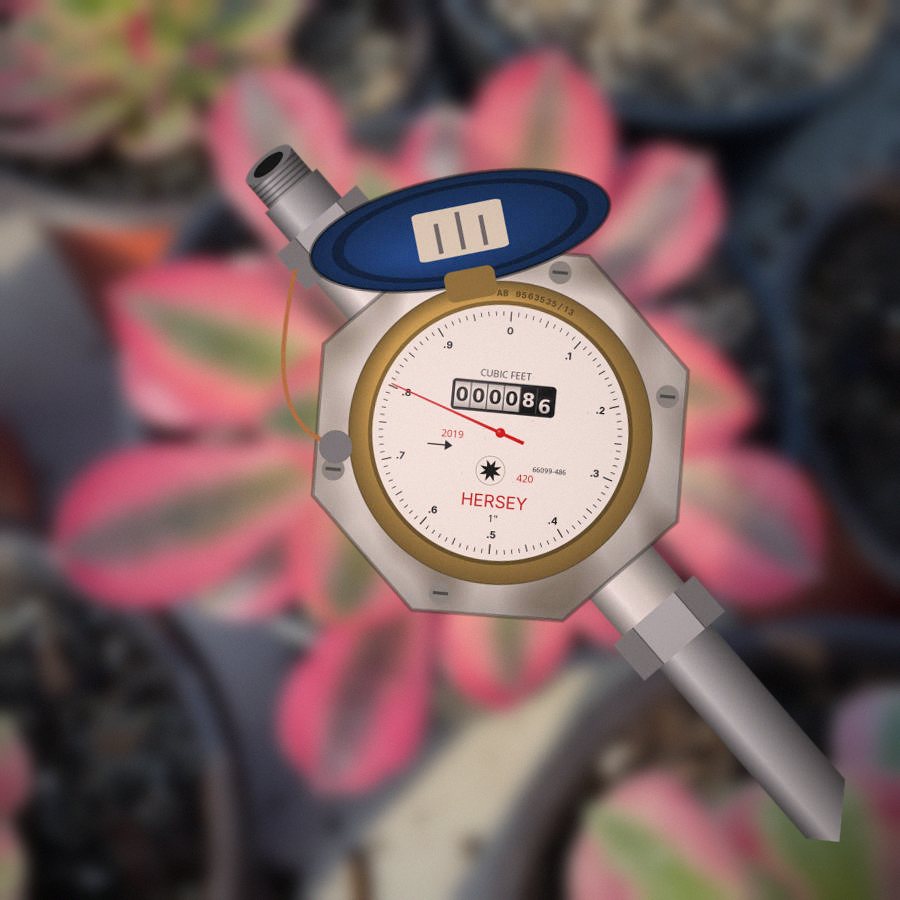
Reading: 85.80 ft³
